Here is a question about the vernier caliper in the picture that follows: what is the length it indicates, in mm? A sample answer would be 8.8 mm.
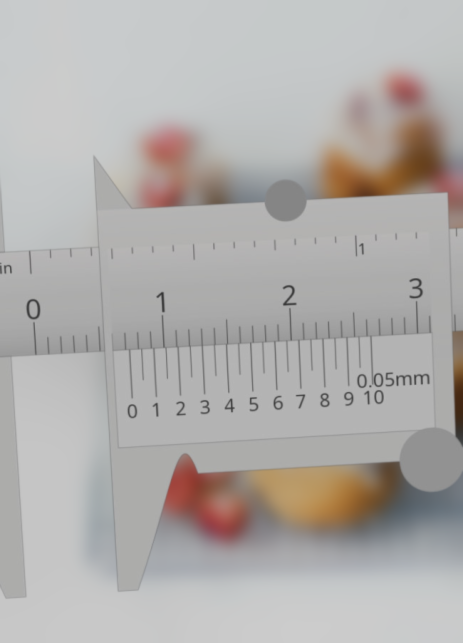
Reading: 7.3 mm
